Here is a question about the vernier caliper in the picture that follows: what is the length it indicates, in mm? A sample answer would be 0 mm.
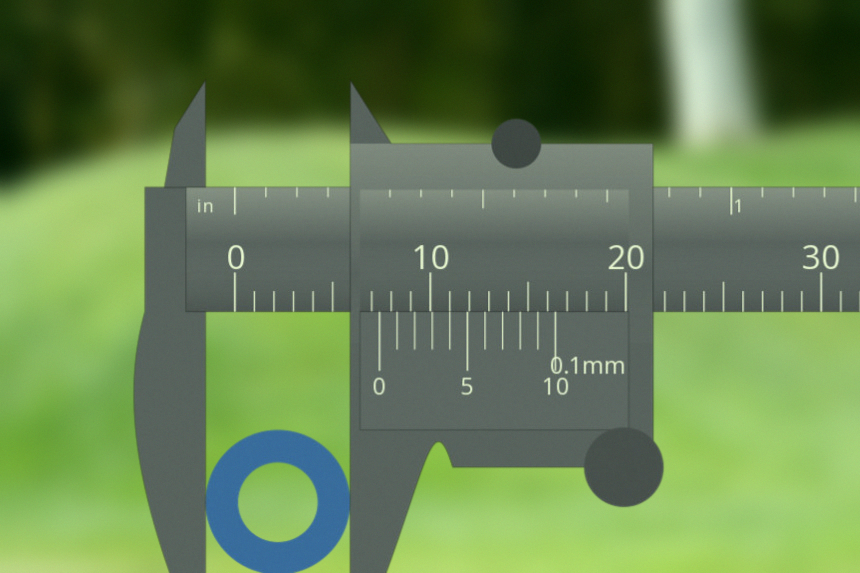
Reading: 7.4 mm
